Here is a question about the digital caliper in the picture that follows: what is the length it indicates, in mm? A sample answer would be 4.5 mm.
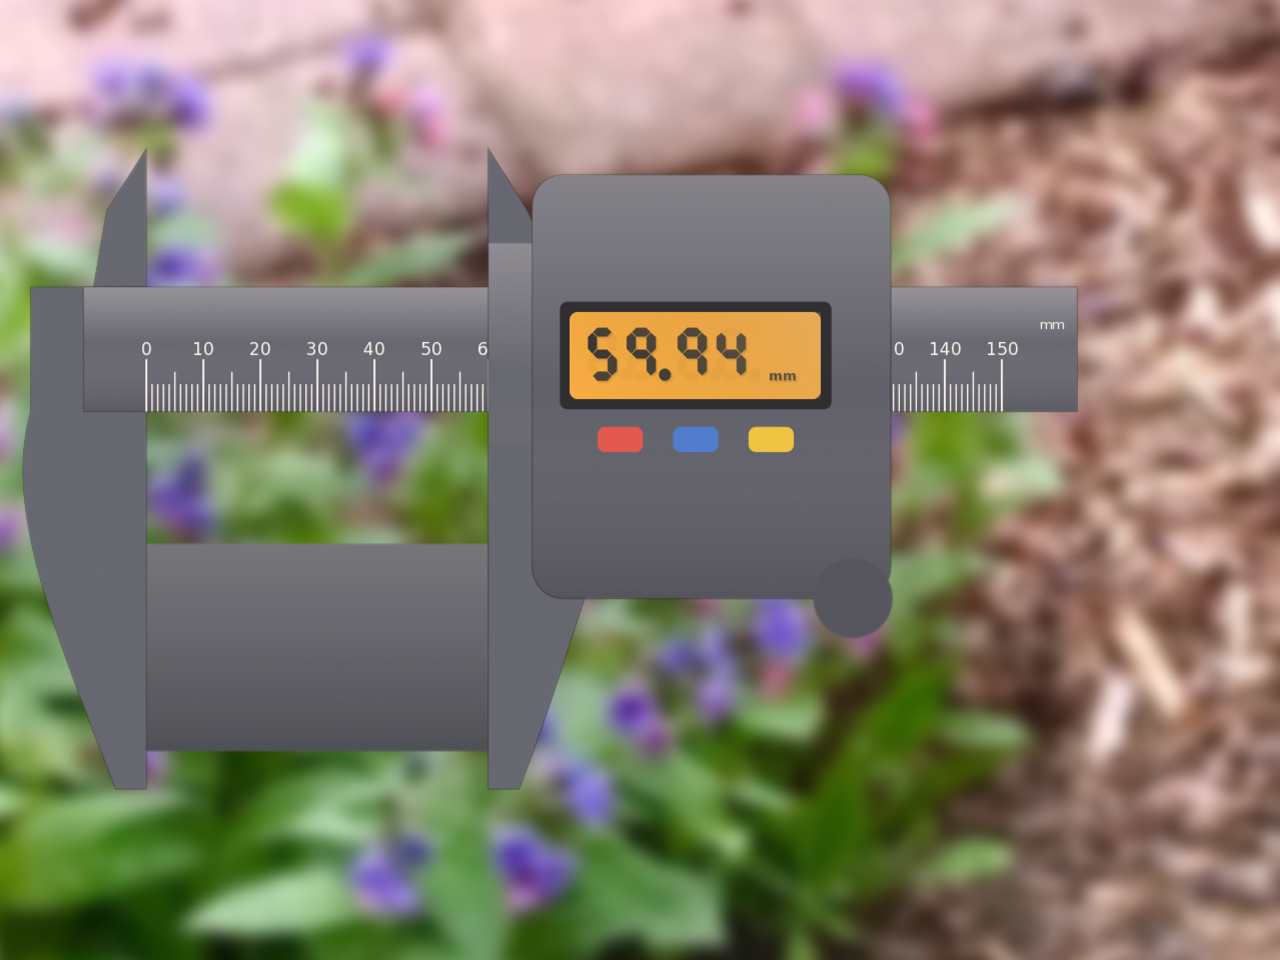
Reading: 59.94 mm
